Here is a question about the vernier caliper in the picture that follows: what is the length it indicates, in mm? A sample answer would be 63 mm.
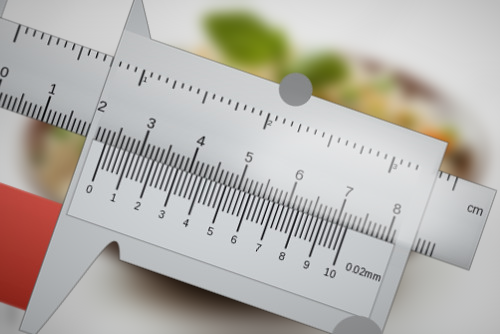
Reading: 23.0 mm
